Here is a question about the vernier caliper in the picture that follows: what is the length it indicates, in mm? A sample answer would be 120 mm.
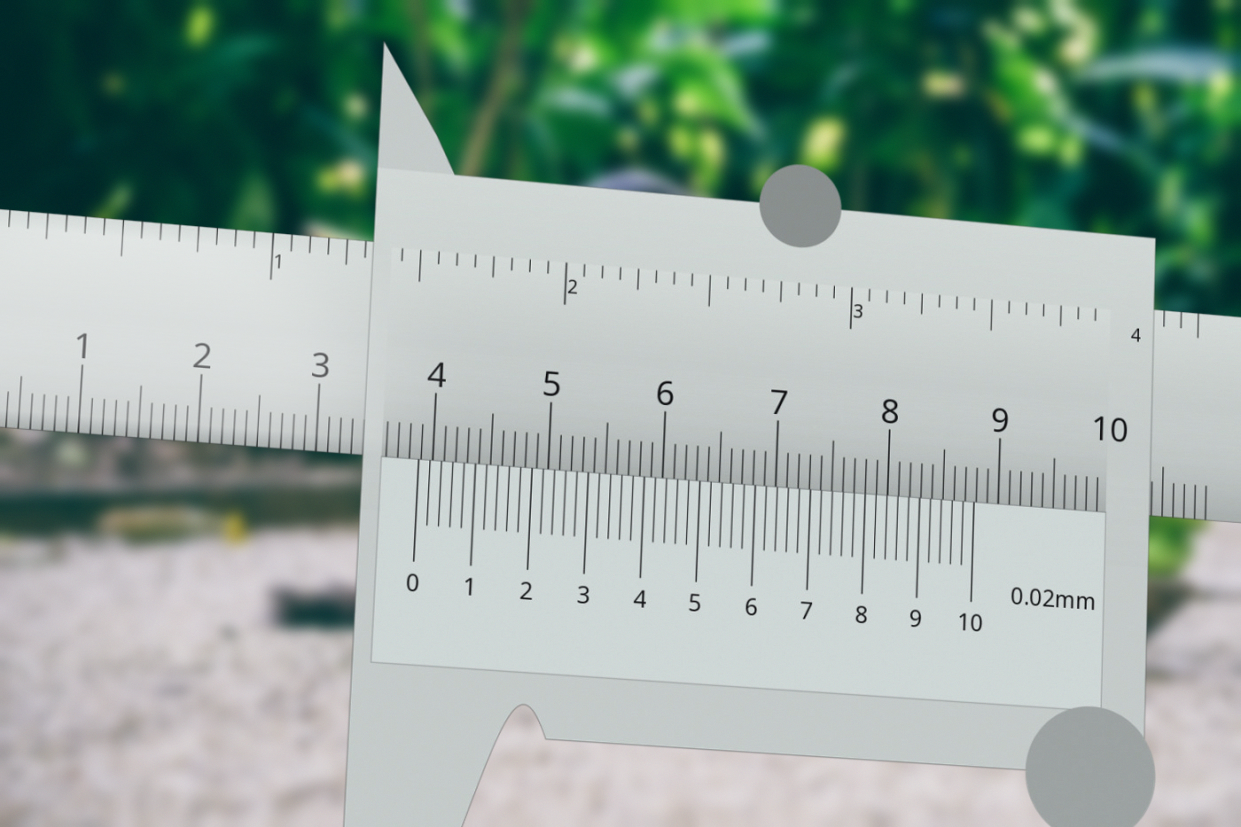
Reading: 38.8 mm
